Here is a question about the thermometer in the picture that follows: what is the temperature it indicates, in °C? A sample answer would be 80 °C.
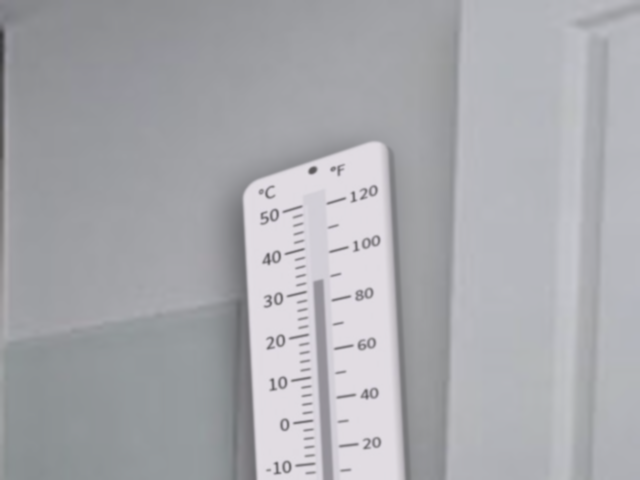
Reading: 32 °C
